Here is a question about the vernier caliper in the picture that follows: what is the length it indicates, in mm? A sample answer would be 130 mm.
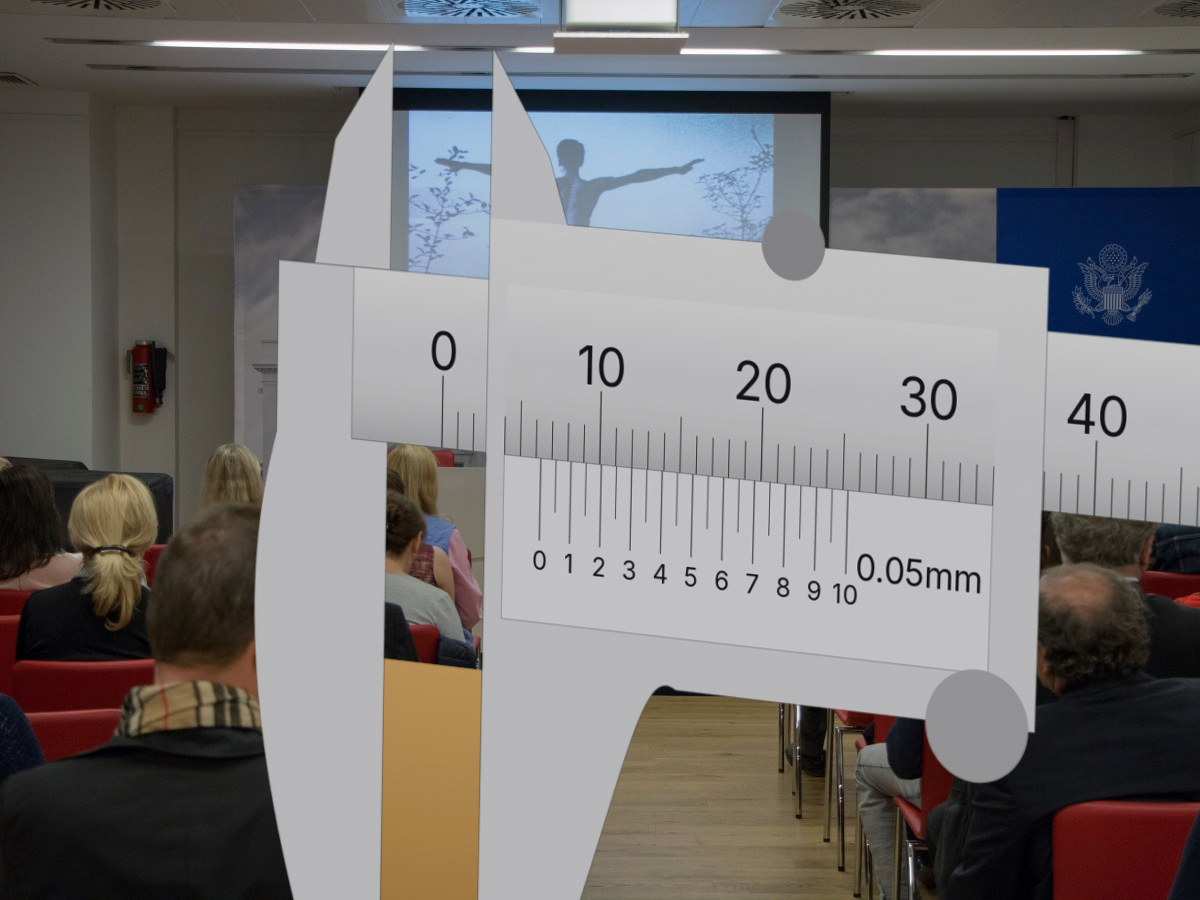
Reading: 6.3 mm
